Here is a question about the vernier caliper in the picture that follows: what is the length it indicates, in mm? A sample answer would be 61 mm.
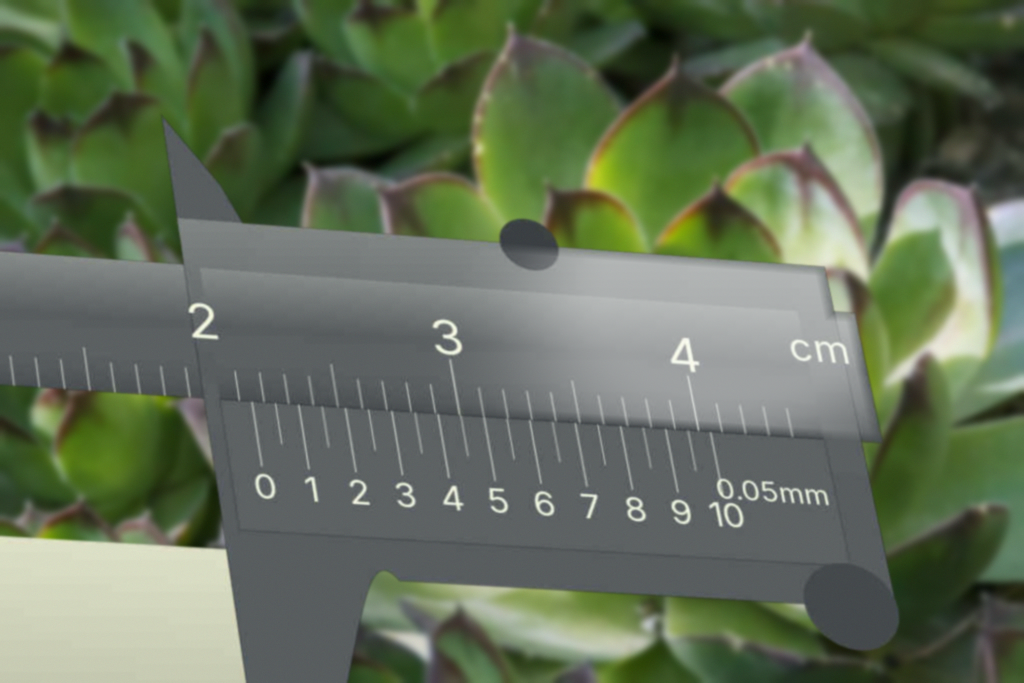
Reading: 21.5 mm
